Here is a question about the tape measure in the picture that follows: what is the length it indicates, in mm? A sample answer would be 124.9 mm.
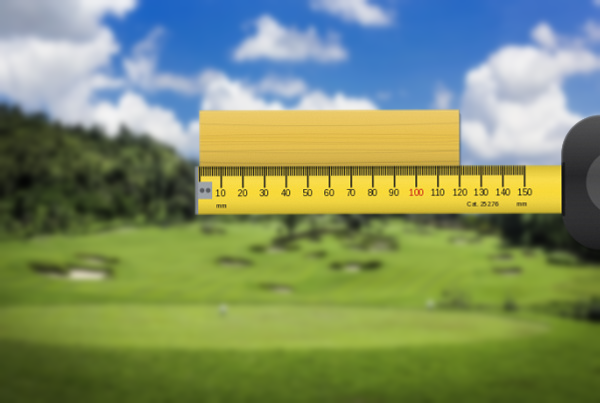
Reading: 120 mm
